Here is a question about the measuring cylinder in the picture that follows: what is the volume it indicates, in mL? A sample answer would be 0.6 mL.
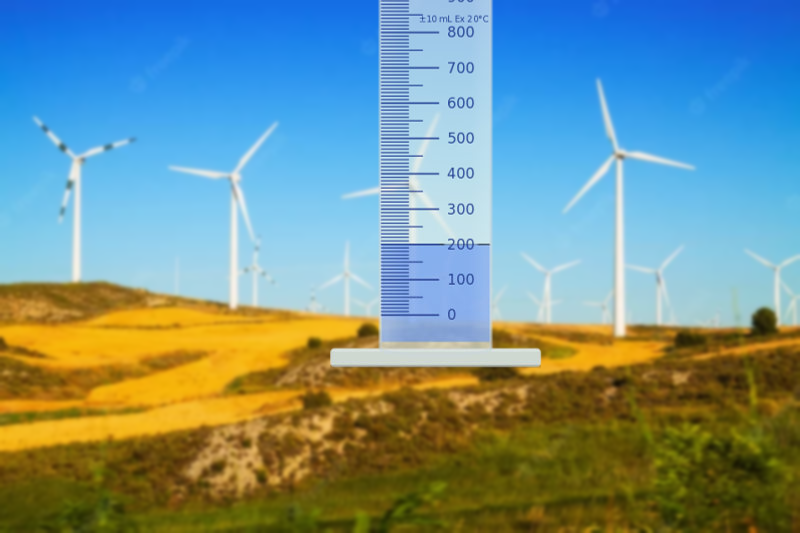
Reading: 200 mL
